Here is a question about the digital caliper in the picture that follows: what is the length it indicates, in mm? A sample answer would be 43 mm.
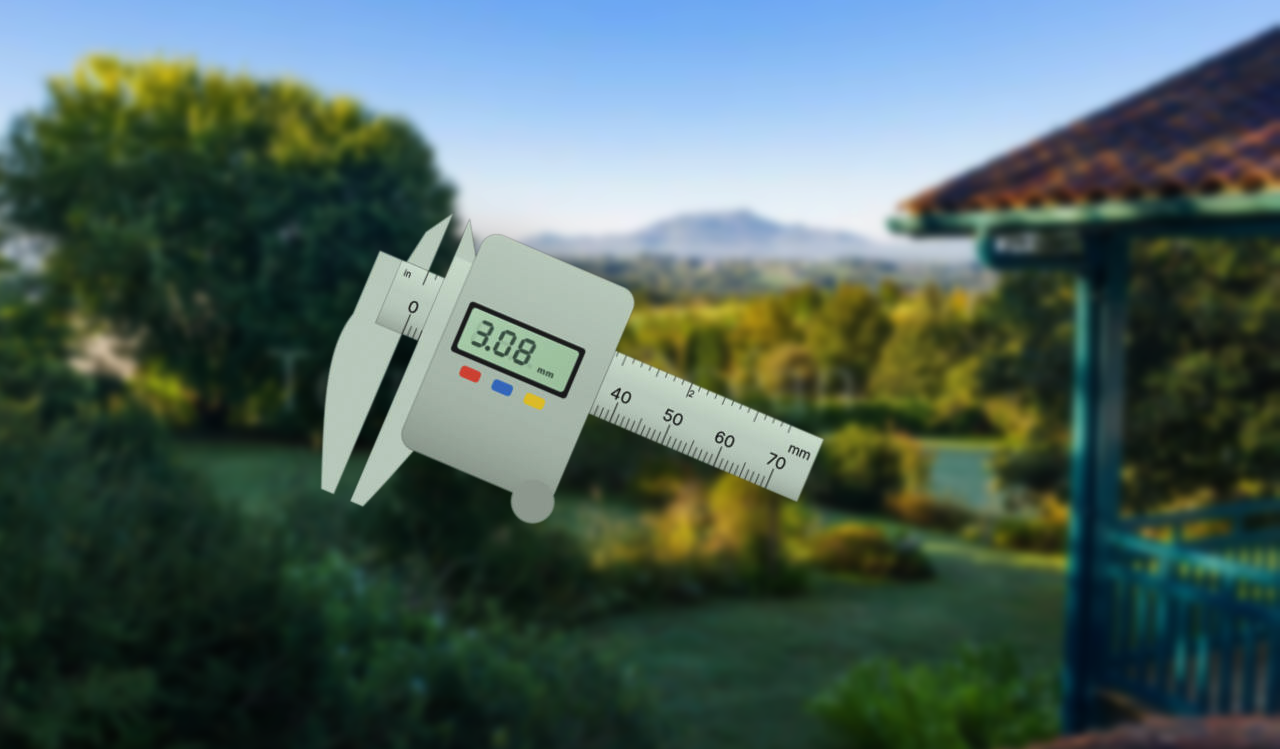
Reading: 3.08 mm
